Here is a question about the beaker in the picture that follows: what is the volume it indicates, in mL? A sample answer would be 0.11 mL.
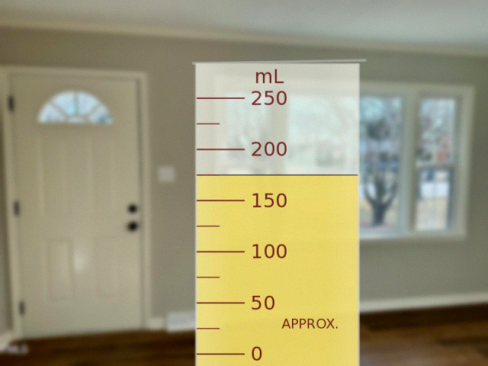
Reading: 175 mL
